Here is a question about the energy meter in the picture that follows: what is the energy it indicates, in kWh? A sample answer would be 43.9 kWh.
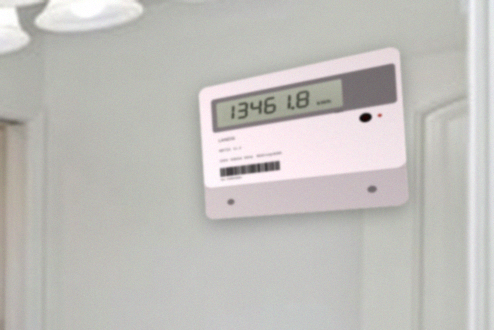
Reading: 13461.8 kWh
